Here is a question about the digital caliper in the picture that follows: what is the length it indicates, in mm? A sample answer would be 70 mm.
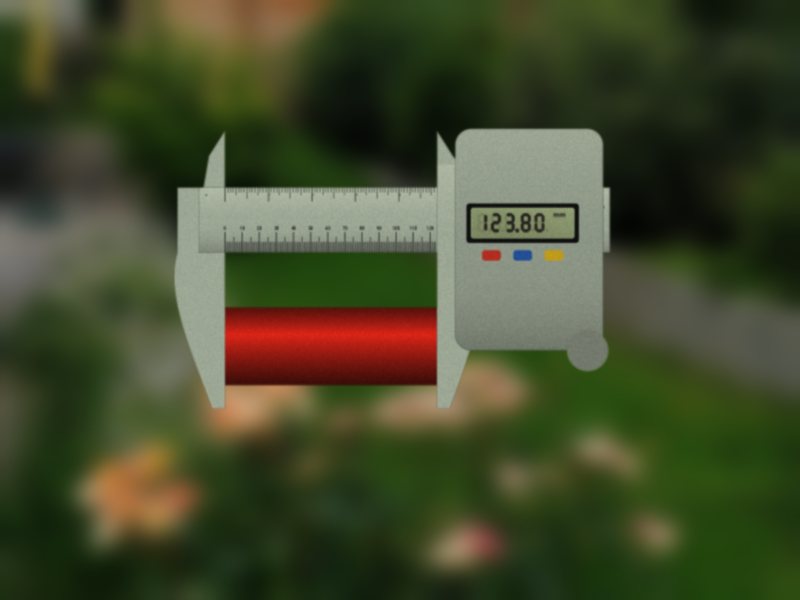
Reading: 123.80 mm
